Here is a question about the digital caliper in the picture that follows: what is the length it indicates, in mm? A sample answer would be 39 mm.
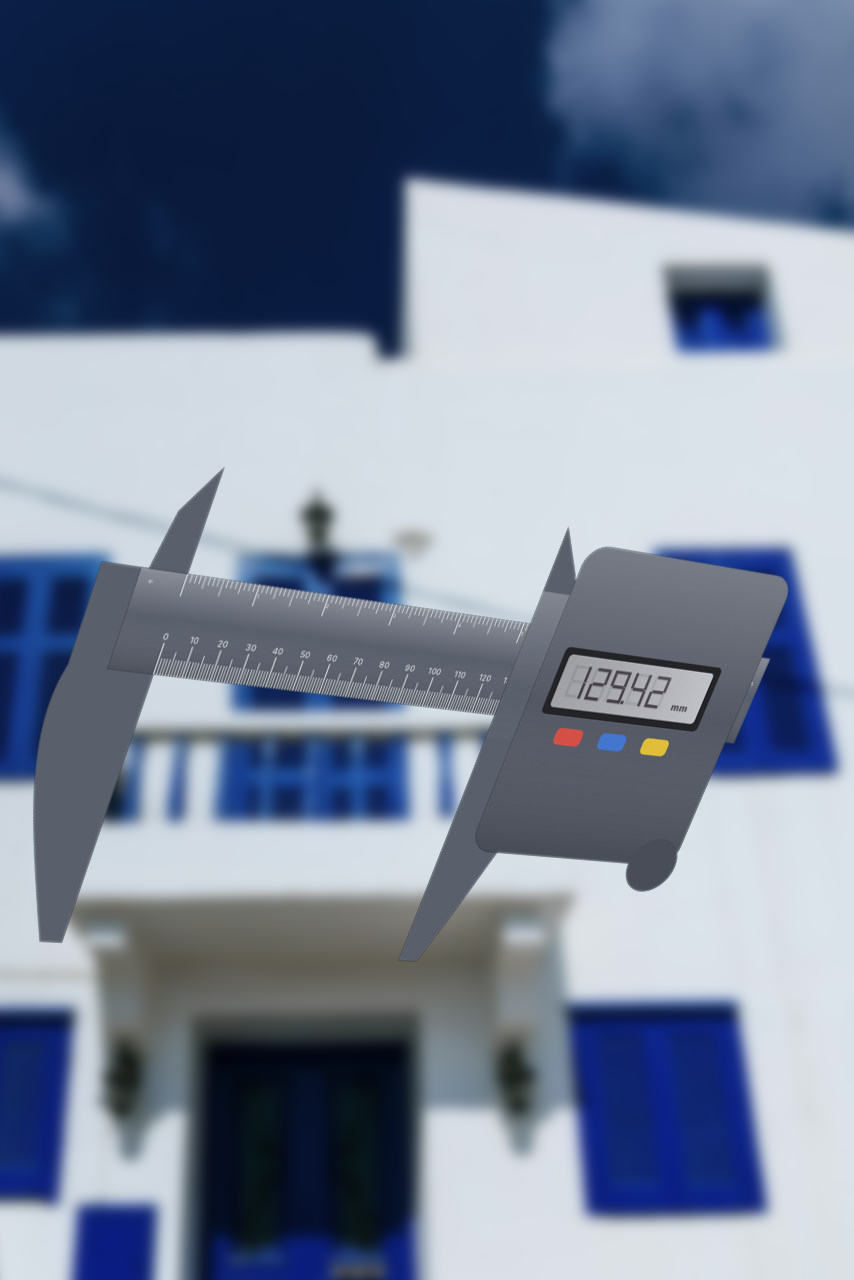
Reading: 129.42 mm
